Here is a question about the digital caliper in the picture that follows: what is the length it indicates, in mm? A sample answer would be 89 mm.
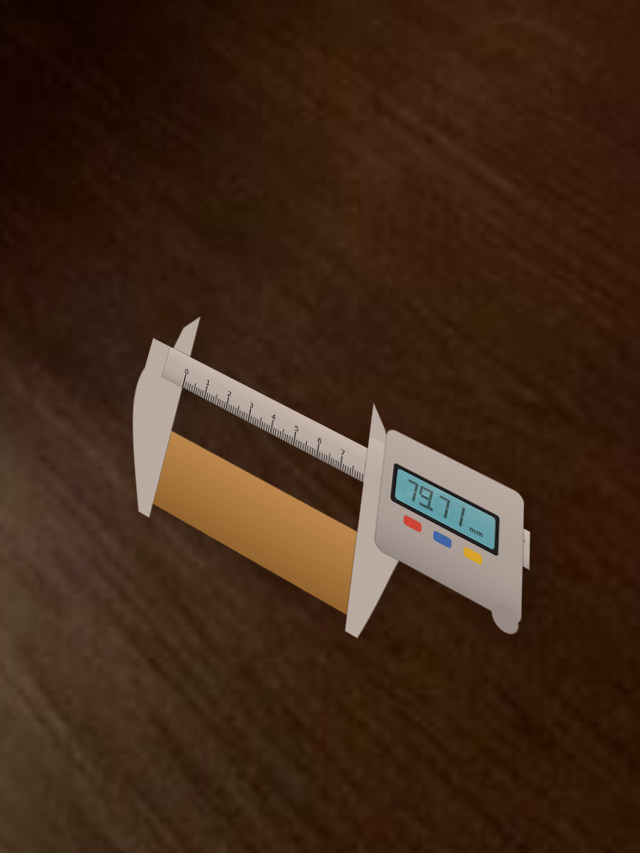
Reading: 79.71 mm
